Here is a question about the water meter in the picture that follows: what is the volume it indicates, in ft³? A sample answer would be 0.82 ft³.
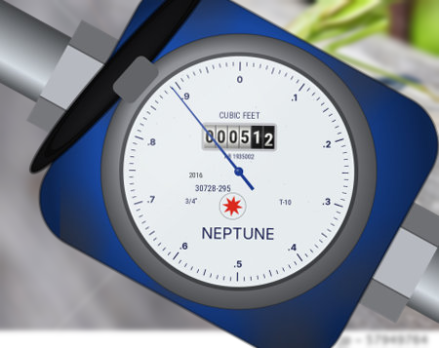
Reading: 511.89 ft³
